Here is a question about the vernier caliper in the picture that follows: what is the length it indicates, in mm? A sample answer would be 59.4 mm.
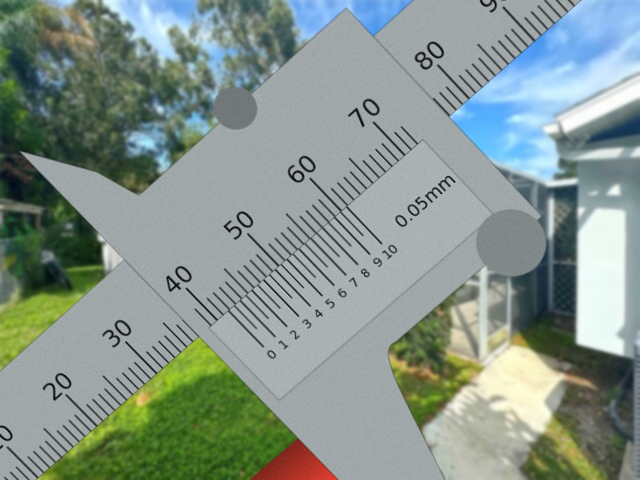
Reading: 41.8 mm
